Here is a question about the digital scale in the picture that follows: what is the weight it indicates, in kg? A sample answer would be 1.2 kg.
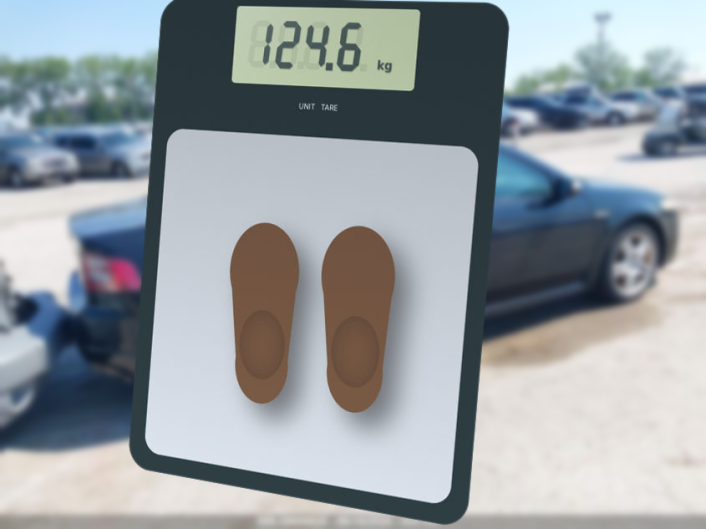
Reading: 124.6 kg
